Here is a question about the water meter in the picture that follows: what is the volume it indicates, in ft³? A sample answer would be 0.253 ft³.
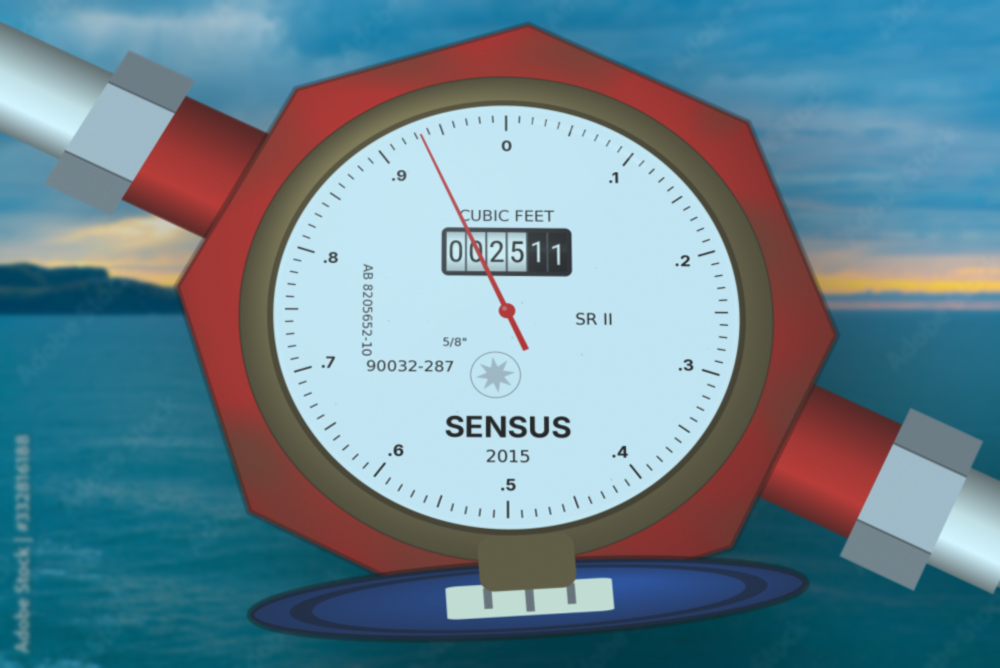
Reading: 2510.93 ft³
